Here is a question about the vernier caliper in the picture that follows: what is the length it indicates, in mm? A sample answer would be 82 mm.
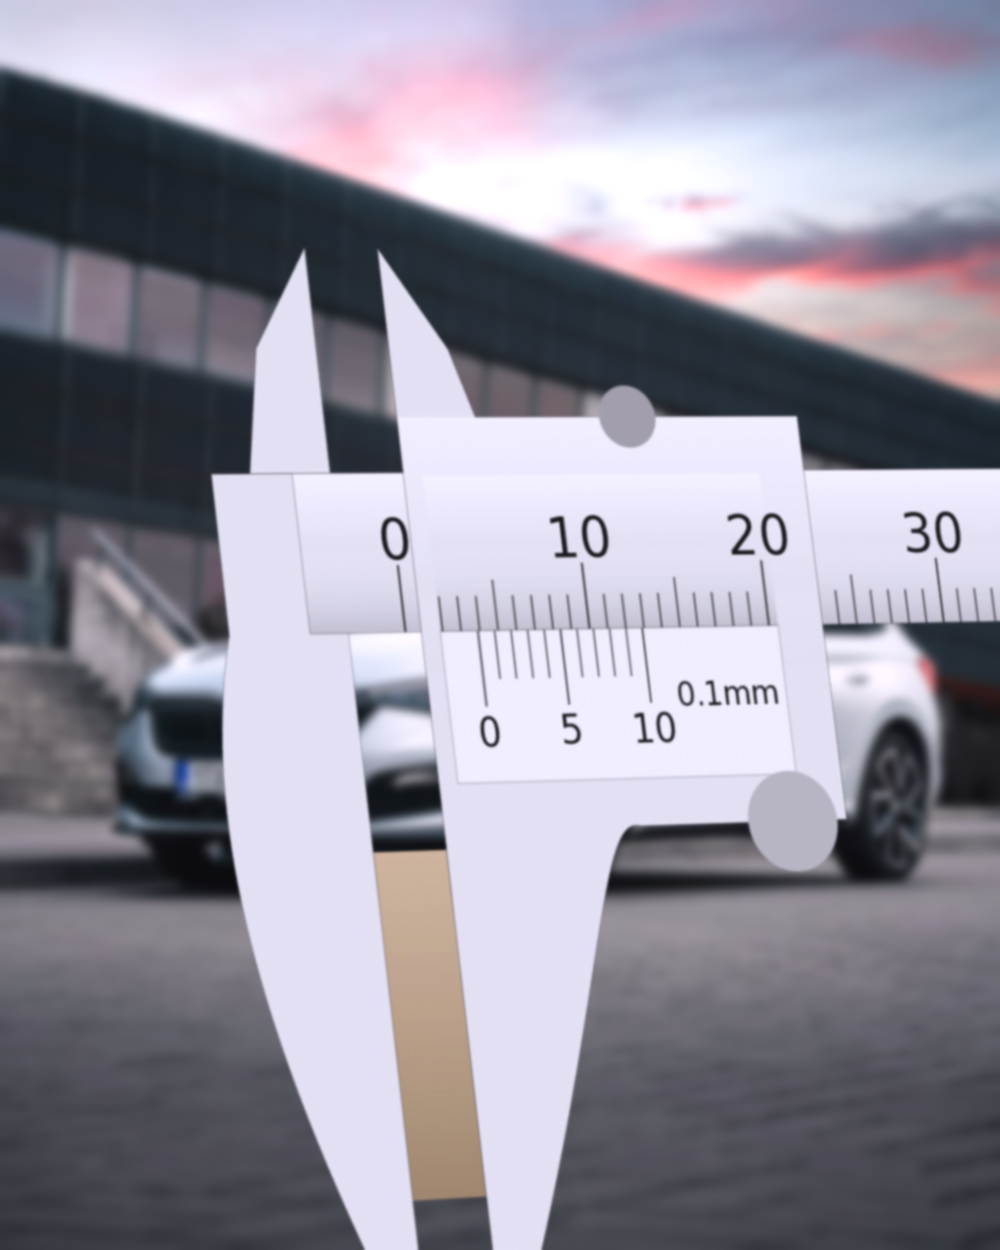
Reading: 3.9 mm
